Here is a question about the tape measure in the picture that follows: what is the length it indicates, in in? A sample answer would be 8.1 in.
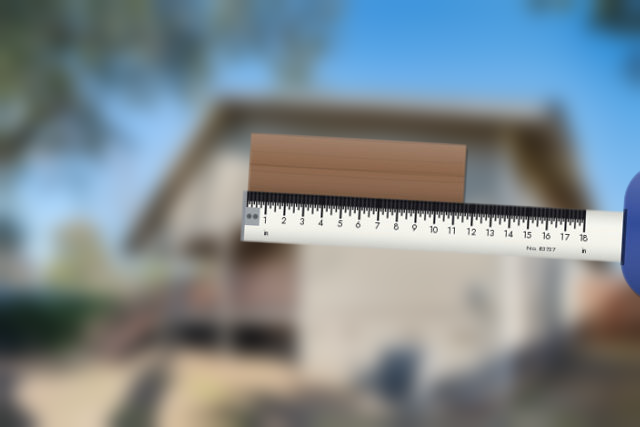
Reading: 11.5 in
